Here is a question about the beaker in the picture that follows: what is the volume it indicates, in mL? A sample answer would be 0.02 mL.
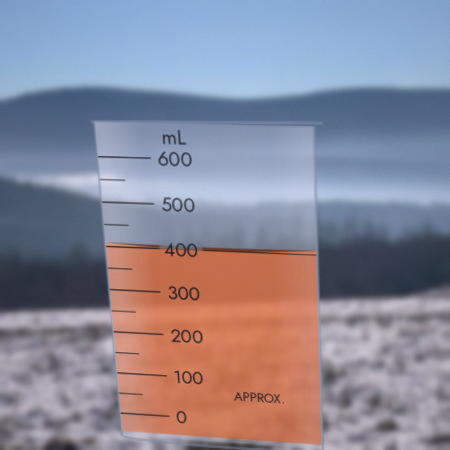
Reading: 400 mL
